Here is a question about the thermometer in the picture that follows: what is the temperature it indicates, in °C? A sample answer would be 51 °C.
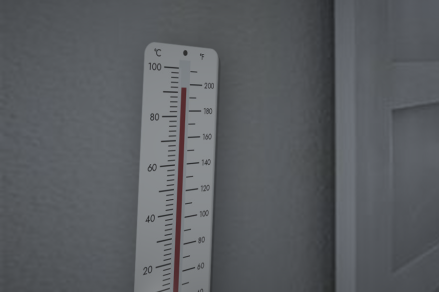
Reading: 92 °C
